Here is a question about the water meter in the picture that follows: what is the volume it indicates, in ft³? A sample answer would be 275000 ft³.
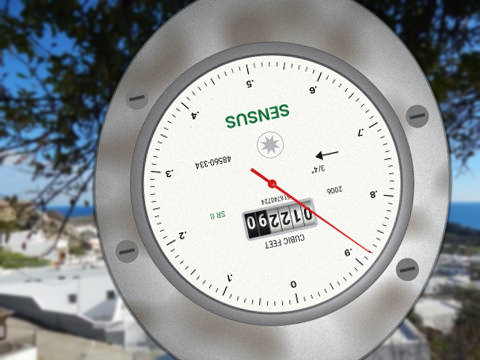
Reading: 12289.88 ft³
